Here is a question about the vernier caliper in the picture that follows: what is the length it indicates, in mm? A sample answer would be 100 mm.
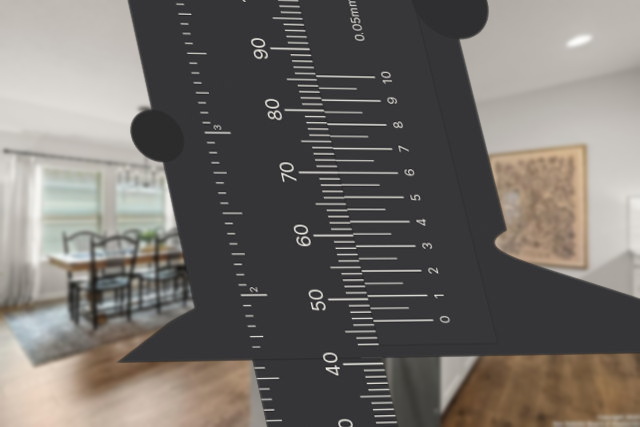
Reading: 46.6 mm
